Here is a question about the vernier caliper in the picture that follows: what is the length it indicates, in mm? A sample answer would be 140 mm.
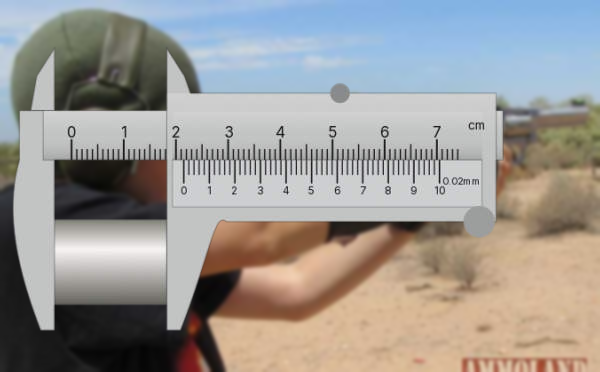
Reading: 21.5 mm
